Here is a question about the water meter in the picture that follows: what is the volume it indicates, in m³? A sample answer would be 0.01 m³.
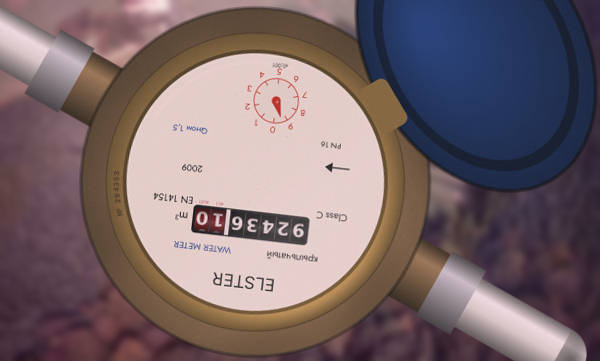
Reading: 92436.099 m³
